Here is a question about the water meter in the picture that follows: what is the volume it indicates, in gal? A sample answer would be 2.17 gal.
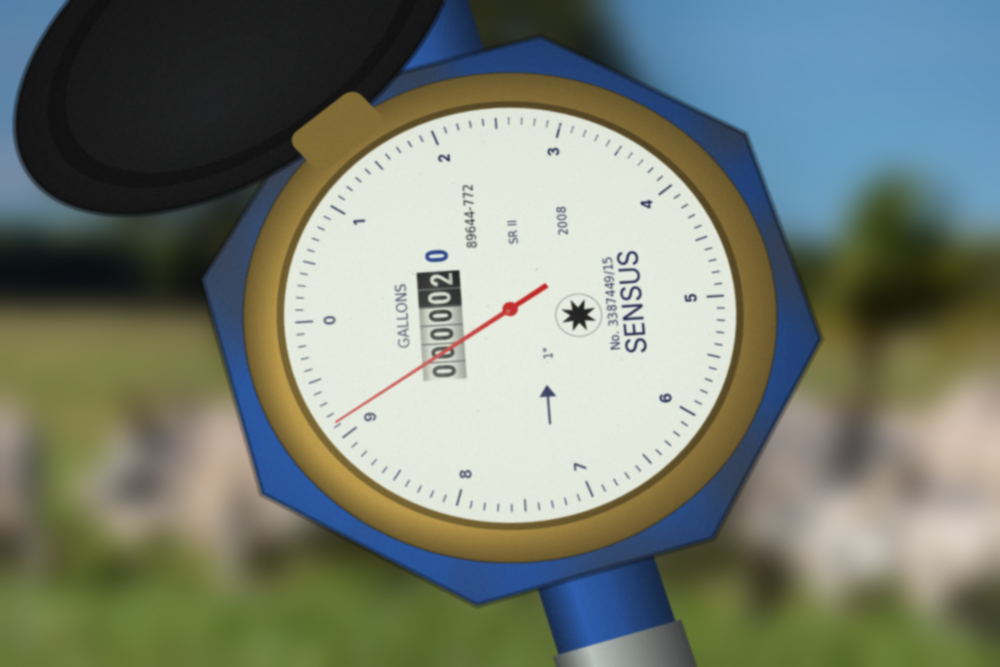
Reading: 19.1 gal
